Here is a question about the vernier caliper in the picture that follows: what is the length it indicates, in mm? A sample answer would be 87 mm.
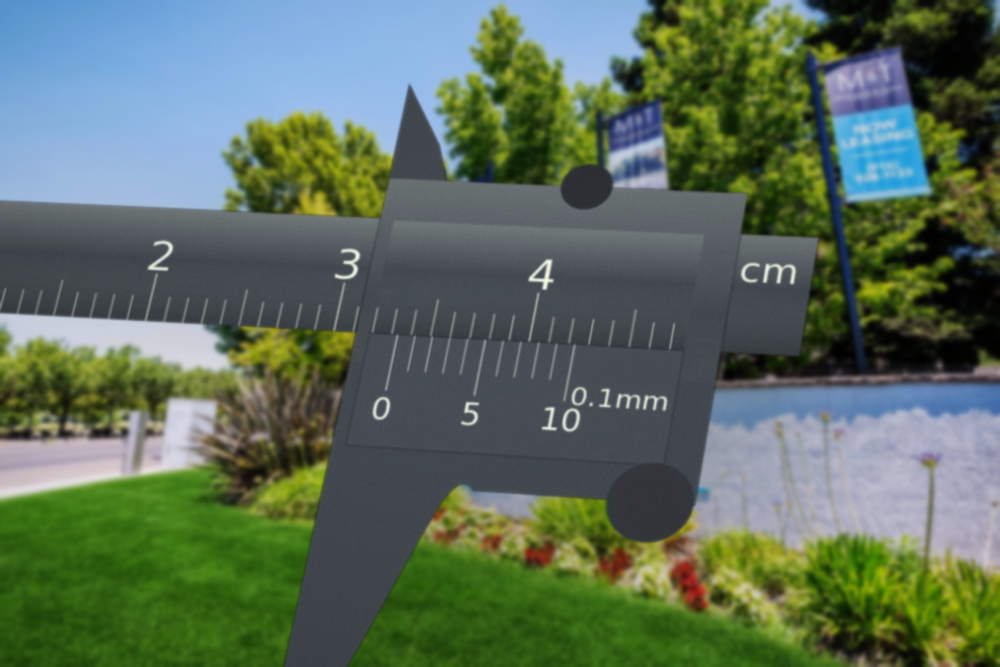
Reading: 33.3 mm
